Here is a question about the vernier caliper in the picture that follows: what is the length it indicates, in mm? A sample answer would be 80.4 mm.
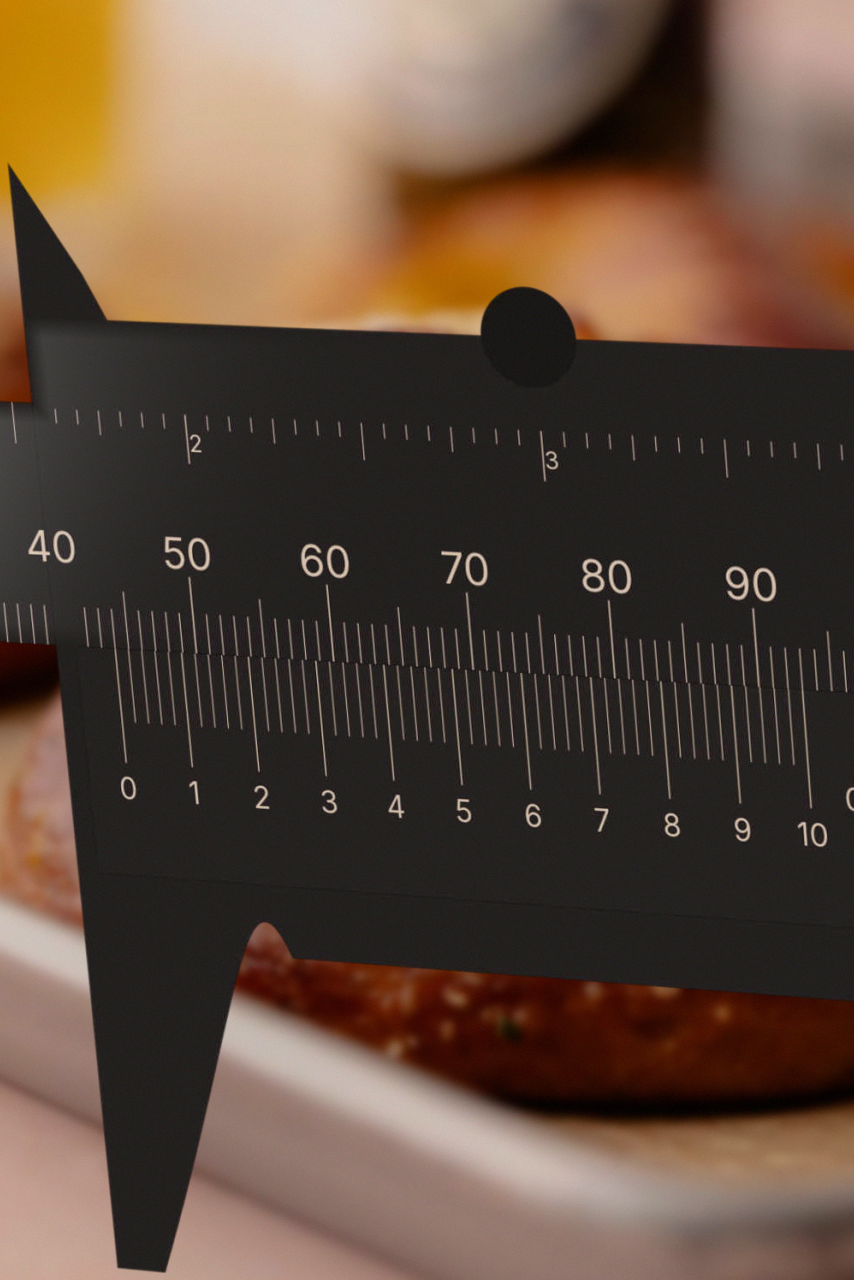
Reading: 44.0 mm
